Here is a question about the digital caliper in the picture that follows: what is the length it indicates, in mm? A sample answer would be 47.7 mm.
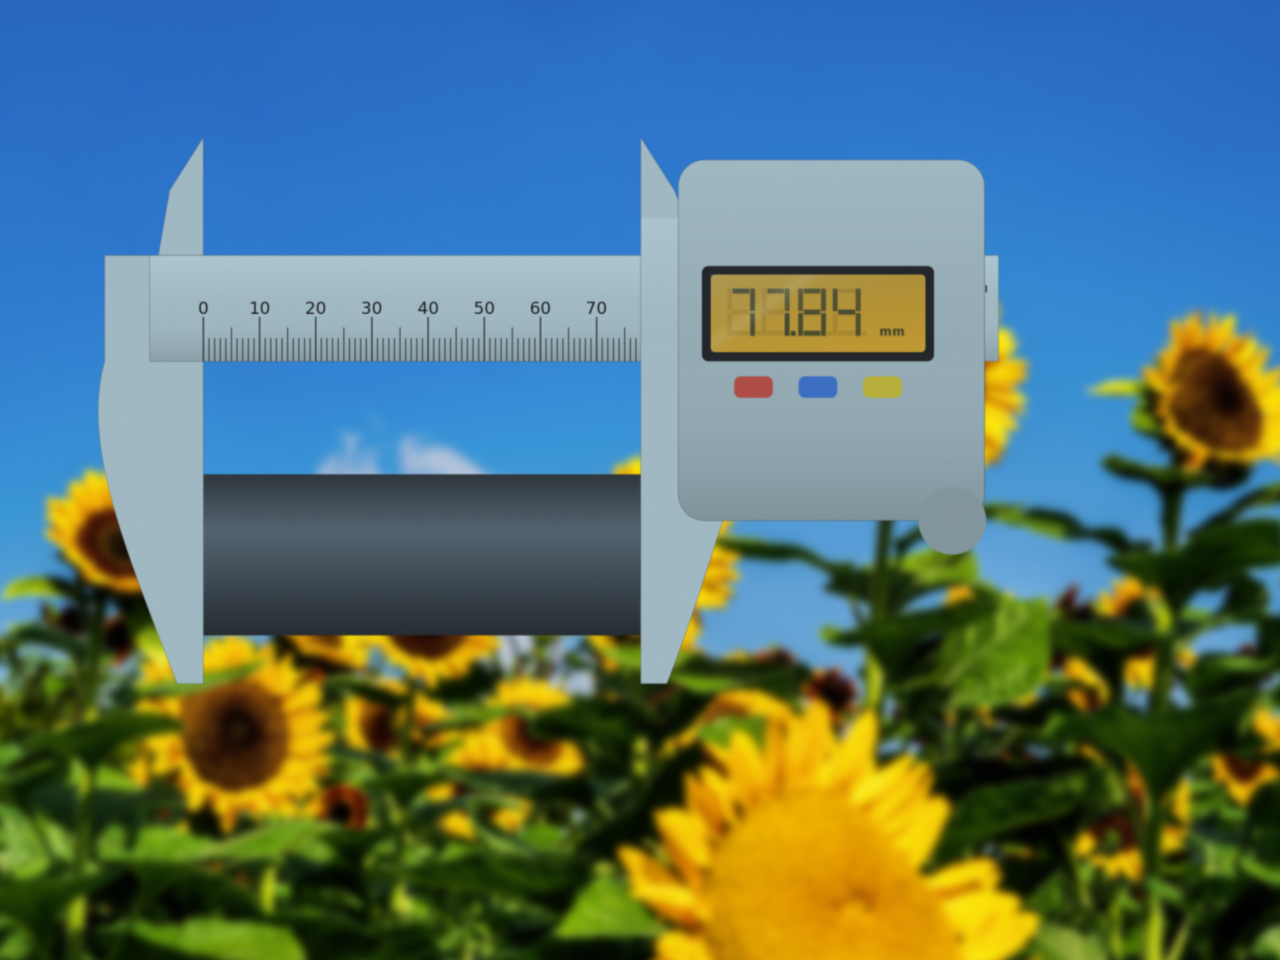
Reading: 77.84 mm
